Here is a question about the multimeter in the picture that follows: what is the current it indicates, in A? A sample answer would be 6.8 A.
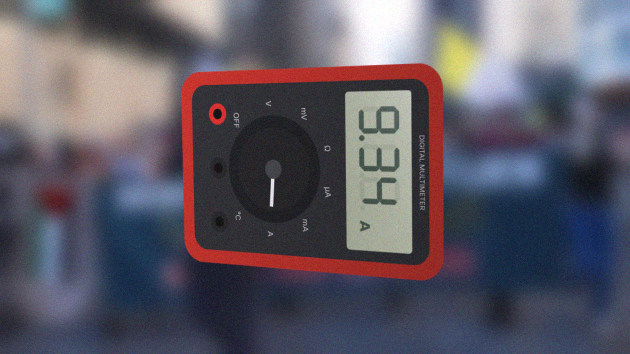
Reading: 9.34 A
